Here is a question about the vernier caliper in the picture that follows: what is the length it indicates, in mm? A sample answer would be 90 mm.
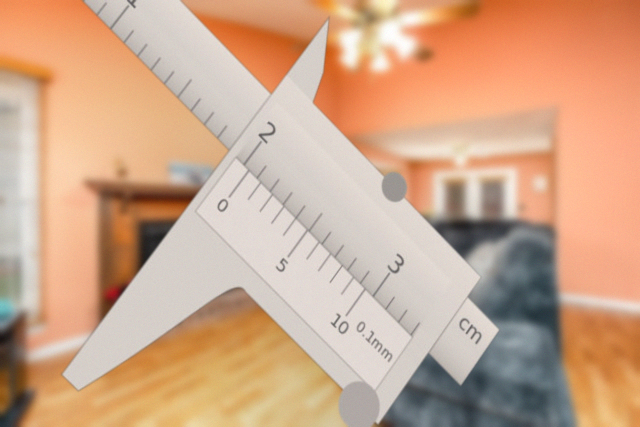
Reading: 20.4 mm
